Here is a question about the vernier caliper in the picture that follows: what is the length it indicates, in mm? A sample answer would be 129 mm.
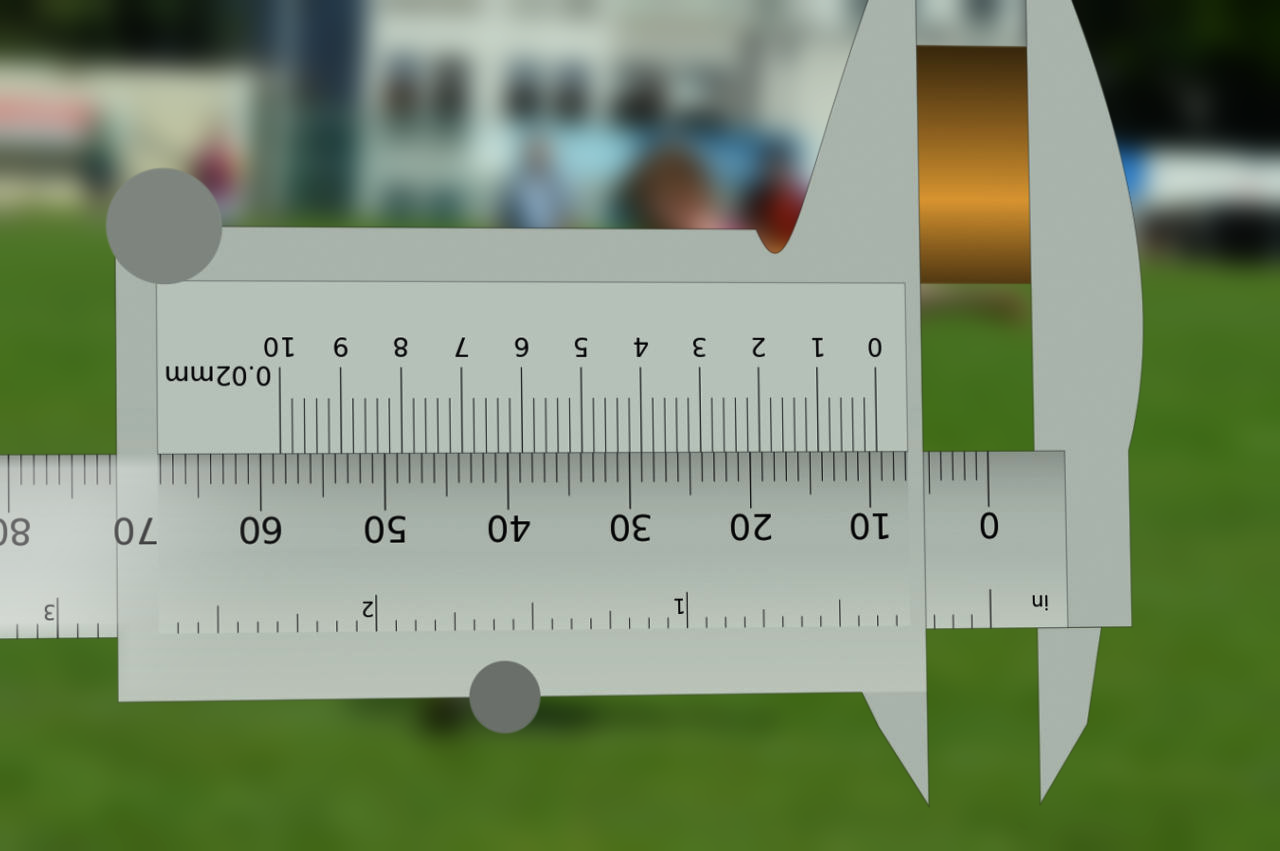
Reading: 9.4 mm
